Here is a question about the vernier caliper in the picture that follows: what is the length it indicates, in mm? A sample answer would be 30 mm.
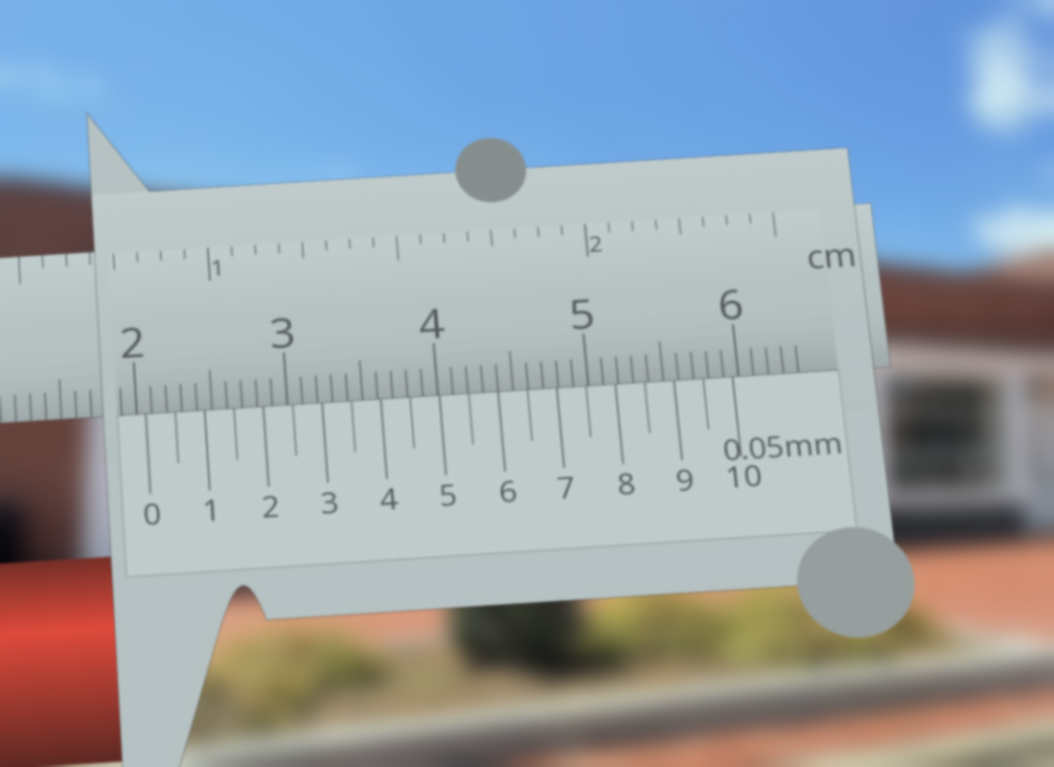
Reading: 20.6 mm
